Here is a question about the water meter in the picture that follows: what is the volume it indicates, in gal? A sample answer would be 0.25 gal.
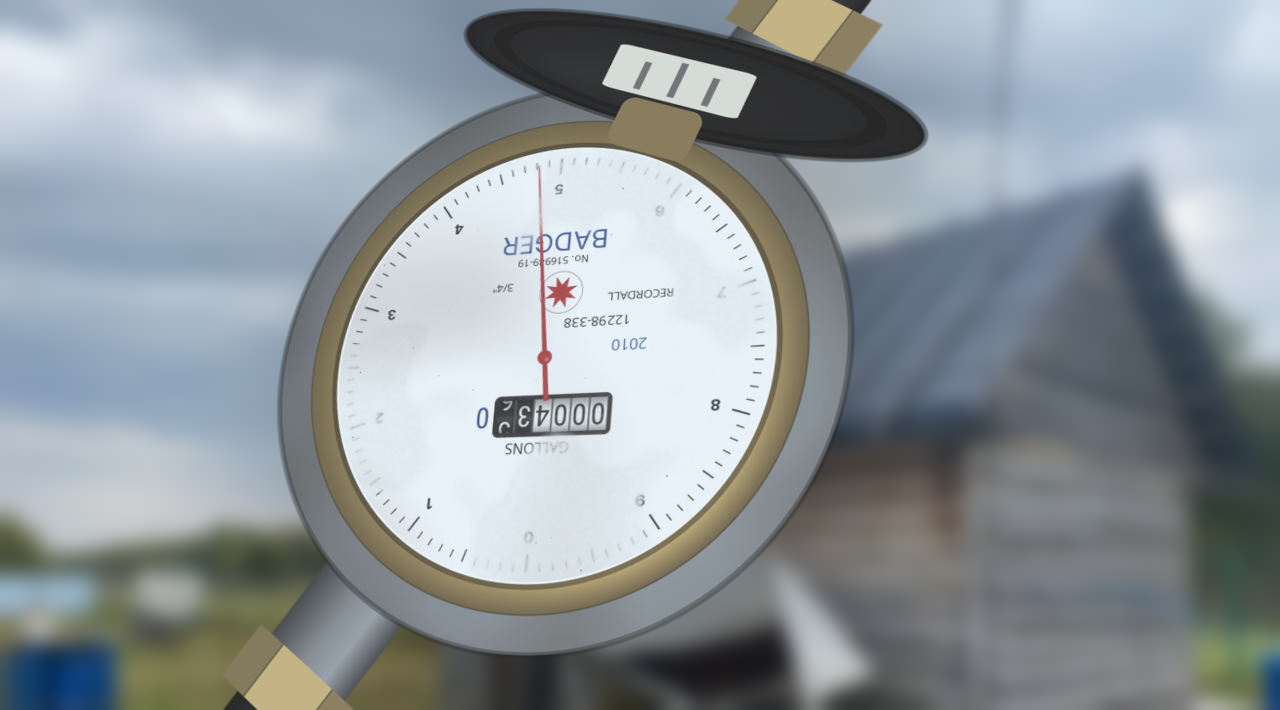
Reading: 4354.8 gal
